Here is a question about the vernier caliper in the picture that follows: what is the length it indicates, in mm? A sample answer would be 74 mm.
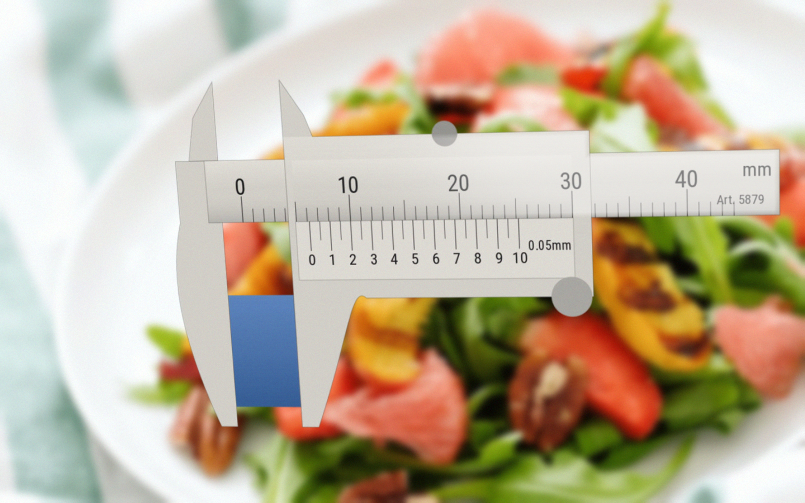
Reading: 6.2 mm
